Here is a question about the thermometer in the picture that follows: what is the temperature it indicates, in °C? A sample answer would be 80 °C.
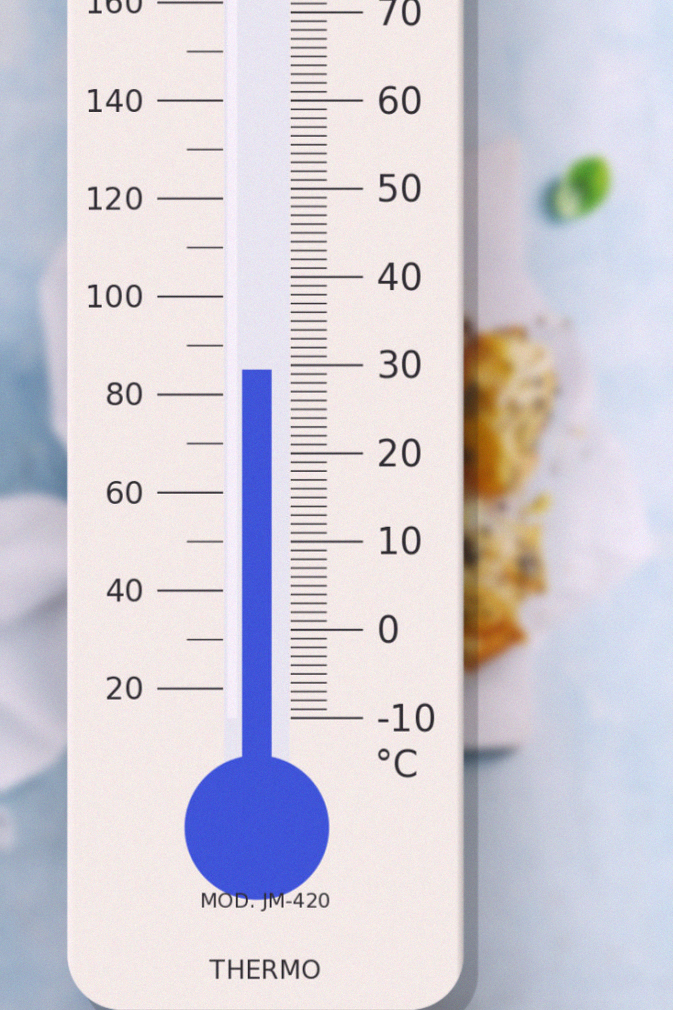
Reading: 29.5 °C
